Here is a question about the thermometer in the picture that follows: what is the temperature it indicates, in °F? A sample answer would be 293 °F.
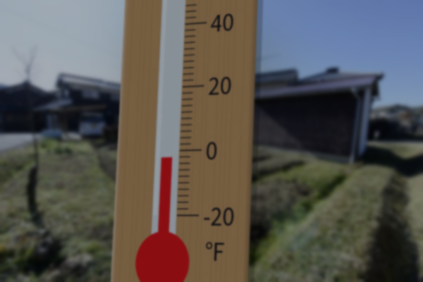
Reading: -2 °F
